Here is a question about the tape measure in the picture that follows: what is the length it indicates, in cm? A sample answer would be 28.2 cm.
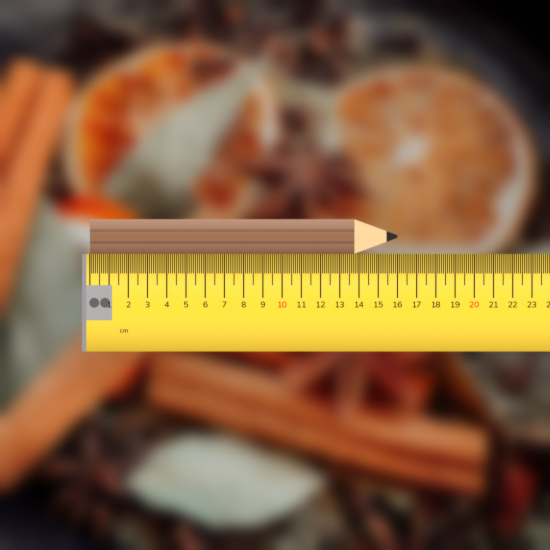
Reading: 16 cm
